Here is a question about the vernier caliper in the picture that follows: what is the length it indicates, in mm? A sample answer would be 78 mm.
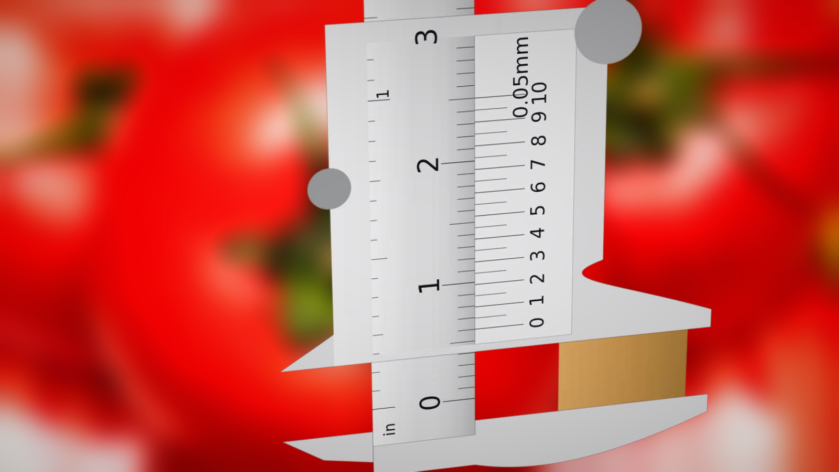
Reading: 6.0 mm
